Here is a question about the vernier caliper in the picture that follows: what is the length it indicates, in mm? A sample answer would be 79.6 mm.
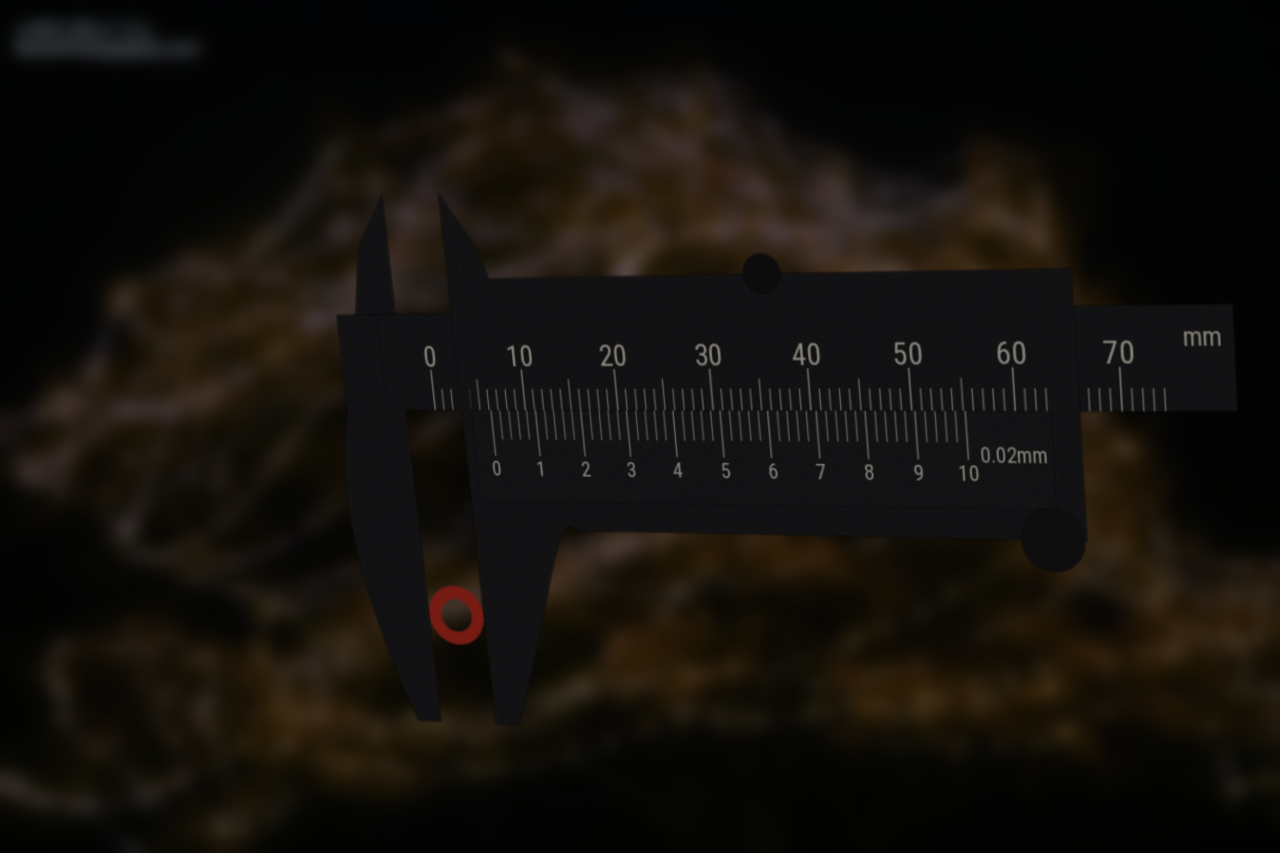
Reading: 6.2 mm
